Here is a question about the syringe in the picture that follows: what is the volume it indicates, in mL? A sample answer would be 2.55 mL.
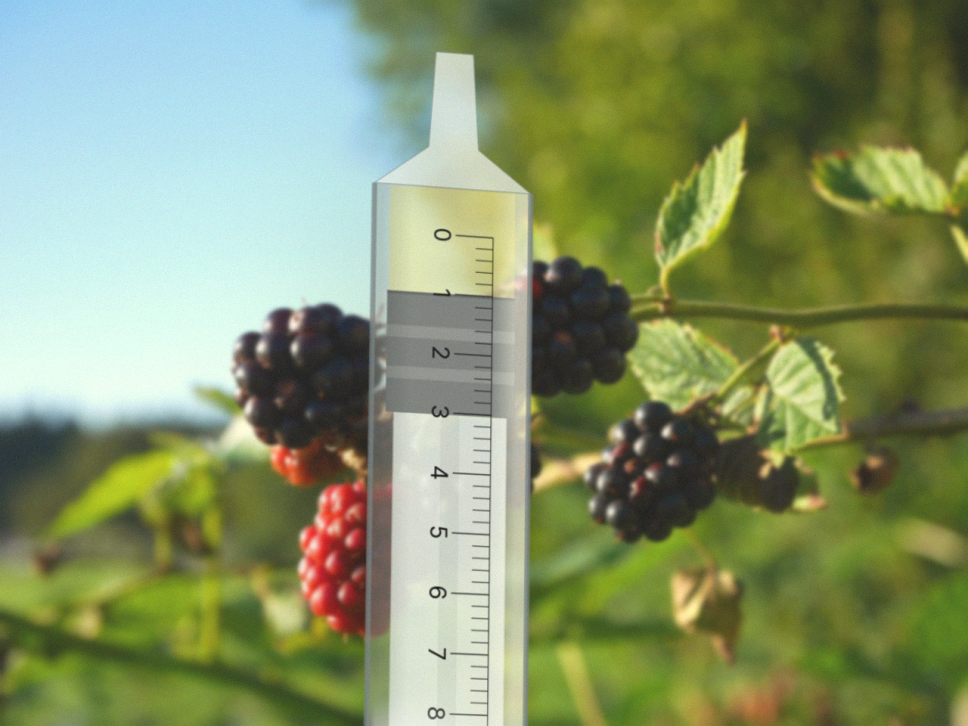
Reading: 1 mL
